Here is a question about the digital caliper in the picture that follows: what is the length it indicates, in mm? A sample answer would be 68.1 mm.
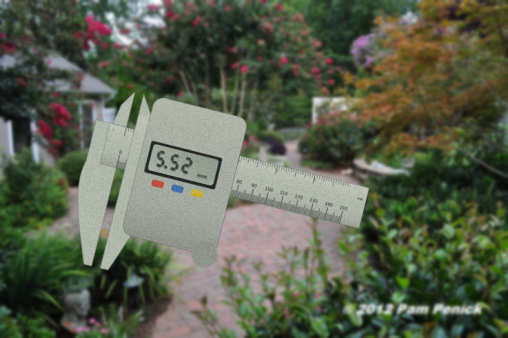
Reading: 5.52 mm
